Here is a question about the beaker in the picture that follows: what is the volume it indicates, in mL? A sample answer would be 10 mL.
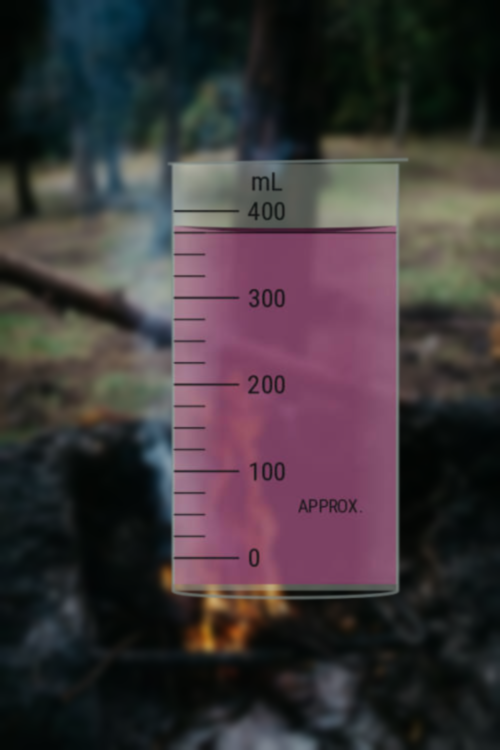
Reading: 375 mL
